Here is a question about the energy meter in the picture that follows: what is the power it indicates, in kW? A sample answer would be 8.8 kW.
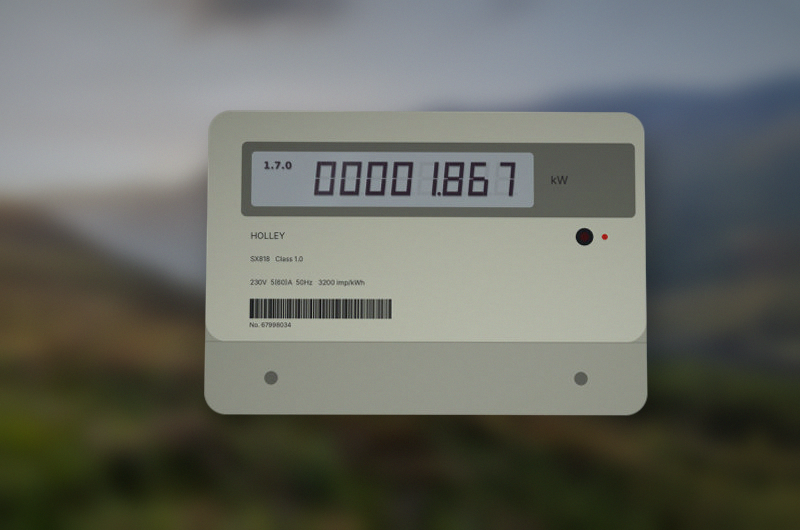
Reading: 1.867 kW
